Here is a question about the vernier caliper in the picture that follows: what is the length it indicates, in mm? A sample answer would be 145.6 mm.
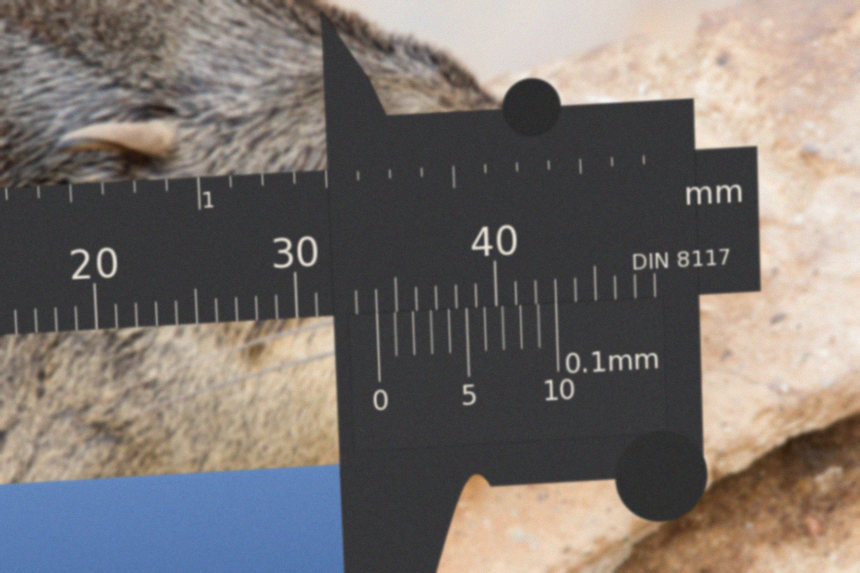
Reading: 34.0 mm
